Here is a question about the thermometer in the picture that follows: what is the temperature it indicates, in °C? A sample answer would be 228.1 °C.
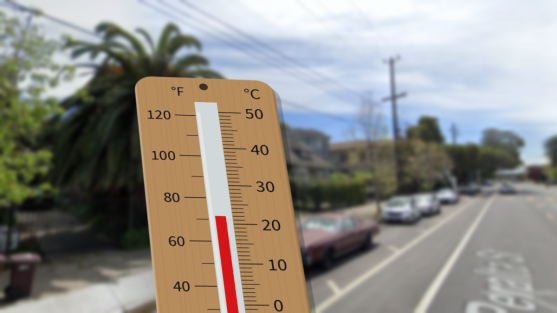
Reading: 22 °C
